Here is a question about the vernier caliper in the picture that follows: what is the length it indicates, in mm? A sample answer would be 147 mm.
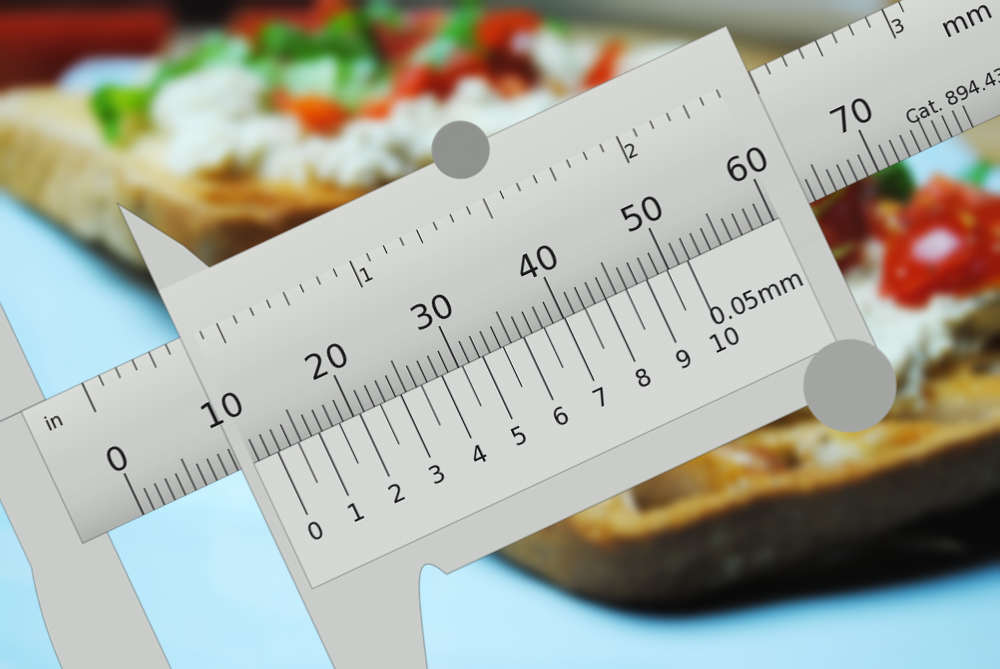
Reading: 12.8 mm
